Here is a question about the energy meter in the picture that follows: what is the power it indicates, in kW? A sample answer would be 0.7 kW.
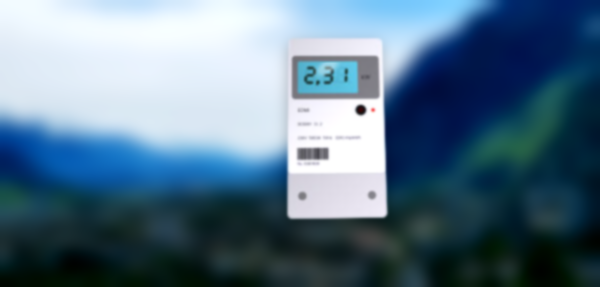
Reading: 2.31 kW
